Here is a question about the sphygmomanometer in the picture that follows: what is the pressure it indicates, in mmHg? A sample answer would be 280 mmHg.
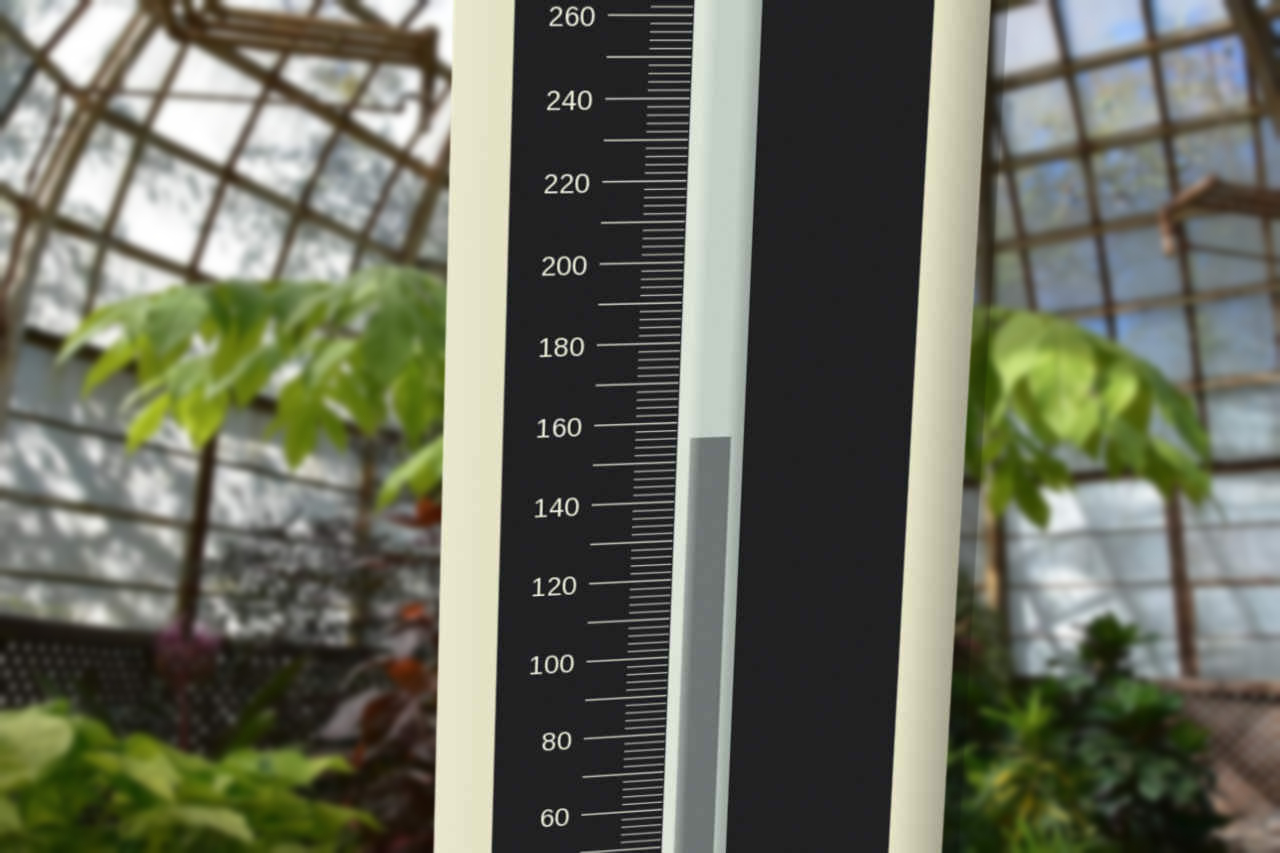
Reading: 156 mmHg
